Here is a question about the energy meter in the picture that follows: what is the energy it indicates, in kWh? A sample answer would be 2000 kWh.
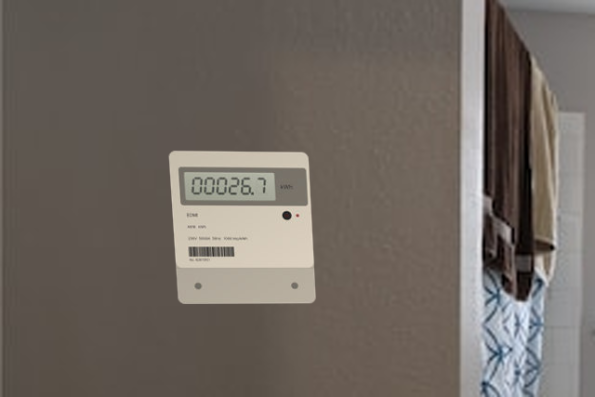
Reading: 26.7 kWh
